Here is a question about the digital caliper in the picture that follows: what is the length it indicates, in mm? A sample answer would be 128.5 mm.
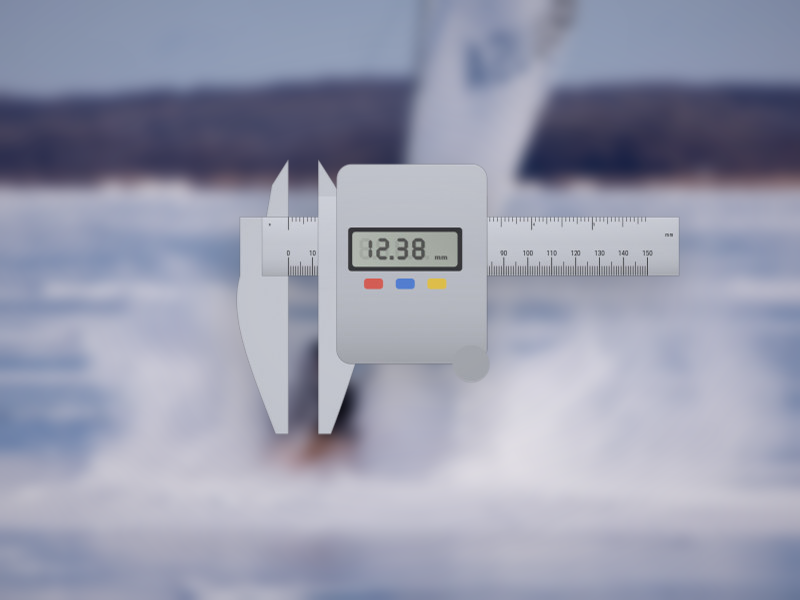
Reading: 12.38 mm
